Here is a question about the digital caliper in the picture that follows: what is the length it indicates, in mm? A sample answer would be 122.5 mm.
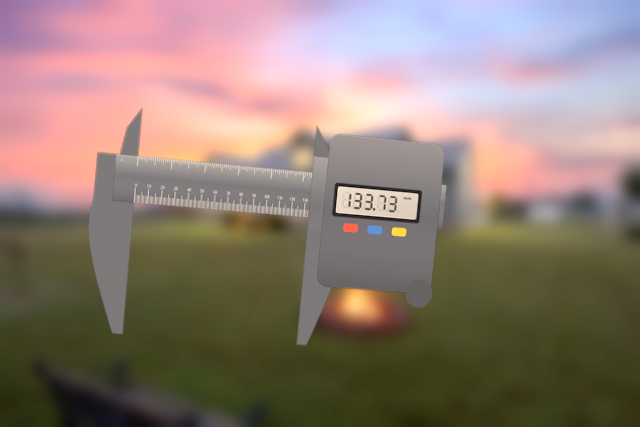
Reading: 133.73 mm
